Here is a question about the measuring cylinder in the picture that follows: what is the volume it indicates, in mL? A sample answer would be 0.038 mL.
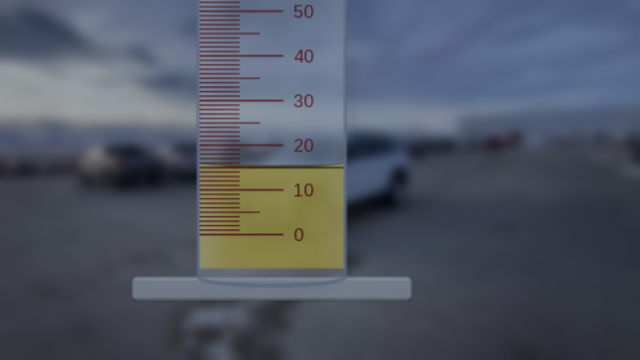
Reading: 15 mL
